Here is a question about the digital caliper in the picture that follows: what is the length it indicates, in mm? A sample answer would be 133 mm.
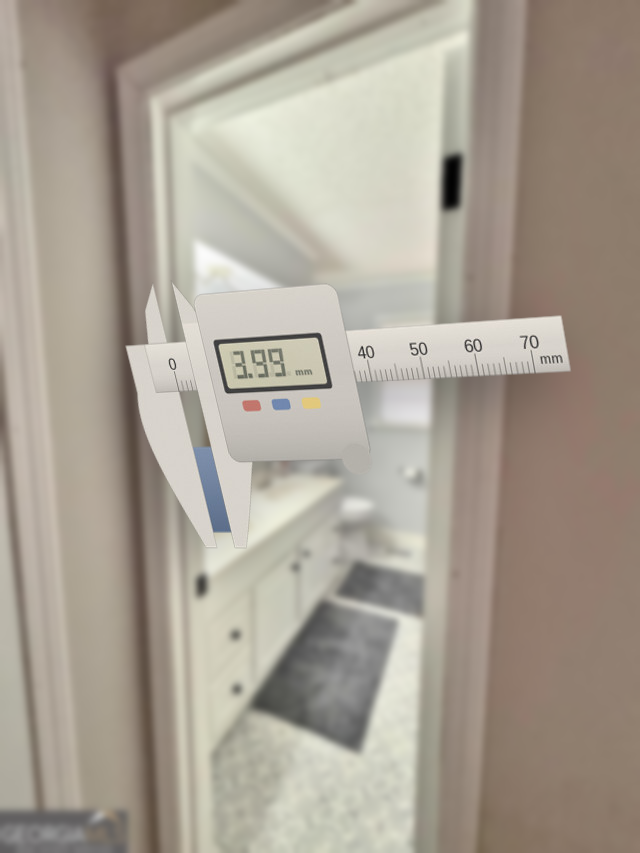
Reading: 3.99 mm
